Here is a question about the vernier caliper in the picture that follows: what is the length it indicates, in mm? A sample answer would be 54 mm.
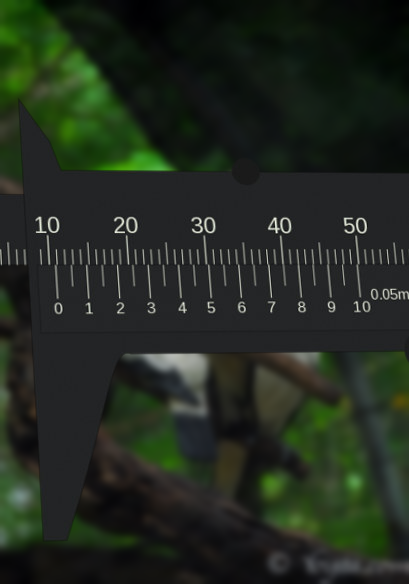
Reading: 10.8 mm
